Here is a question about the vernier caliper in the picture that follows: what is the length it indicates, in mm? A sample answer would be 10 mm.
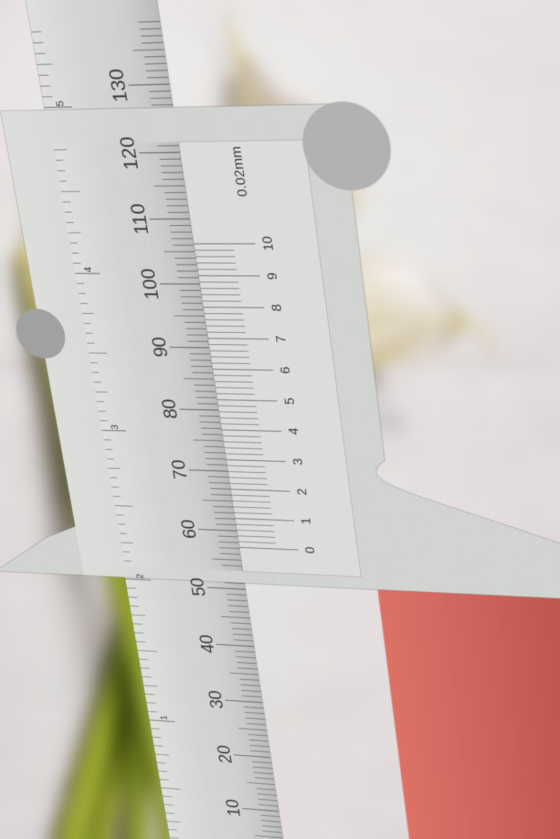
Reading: 57.2 mm
